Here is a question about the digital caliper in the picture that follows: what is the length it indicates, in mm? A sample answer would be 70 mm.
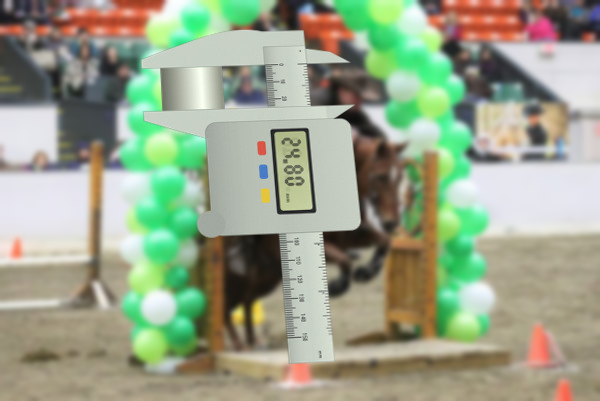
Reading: 24.80 mm
